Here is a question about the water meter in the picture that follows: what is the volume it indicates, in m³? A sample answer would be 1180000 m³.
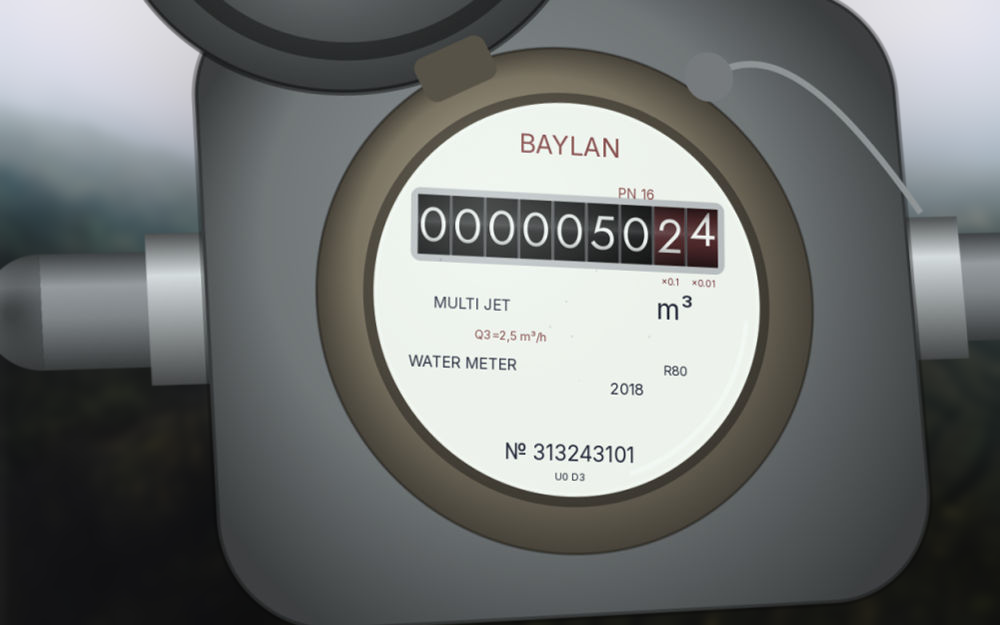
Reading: 50.24 m³
